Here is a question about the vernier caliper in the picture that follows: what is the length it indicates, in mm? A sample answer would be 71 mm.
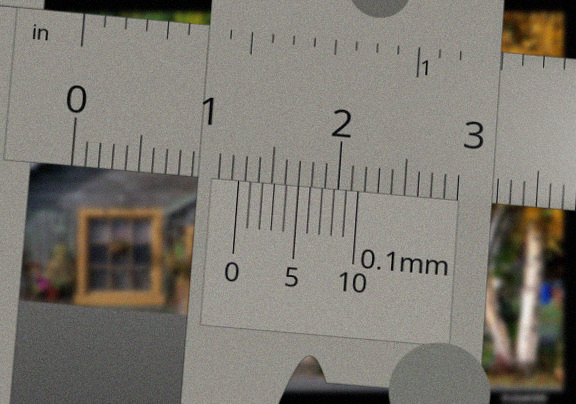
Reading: 12.5 mm
